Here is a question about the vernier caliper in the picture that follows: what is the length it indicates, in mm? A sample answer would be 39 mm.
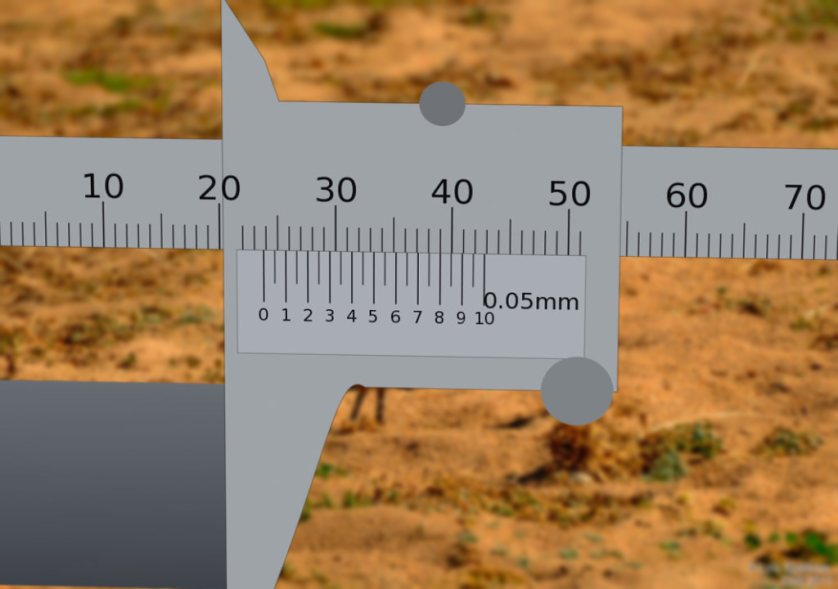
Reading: 23.8 mm
